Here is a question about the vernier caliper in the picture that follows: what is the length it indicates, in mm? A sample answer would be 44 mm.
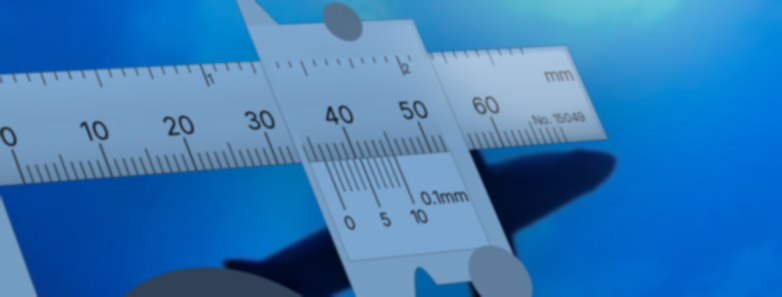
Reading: 36.0 mm
